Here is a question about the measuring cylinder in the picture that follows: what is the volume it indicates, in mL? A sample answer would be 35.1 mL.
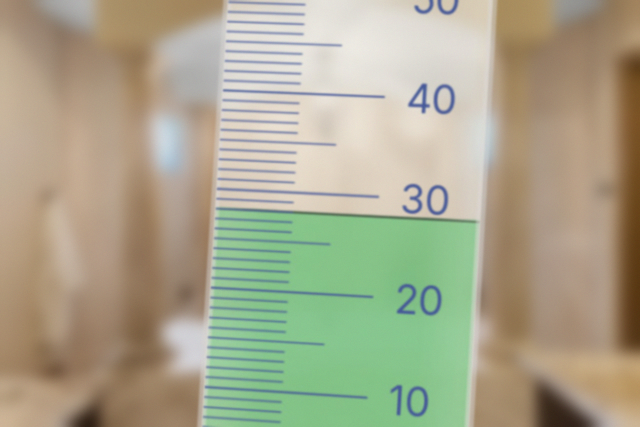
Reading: 28 mL
